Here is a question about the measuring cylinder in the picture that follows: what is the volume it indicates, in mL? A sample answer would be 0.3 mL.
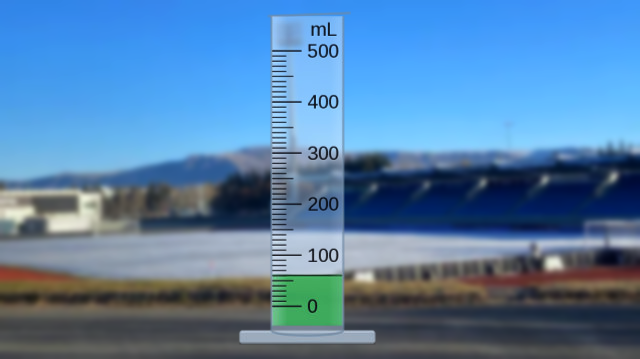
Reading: 60 mL
